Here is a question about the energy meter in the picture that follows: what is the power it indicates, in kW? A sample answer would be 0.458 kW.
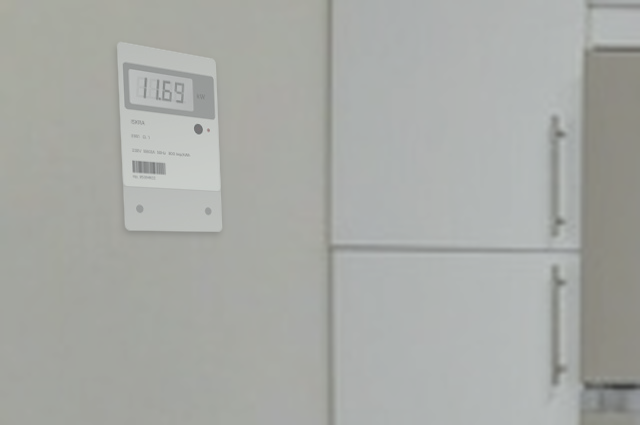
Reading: 11.69 kW
